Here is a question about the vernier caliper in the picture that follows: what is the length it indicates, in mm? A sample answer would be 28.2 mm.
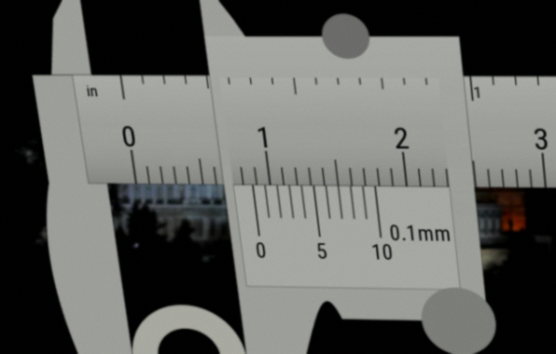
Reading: 8.7 mm
